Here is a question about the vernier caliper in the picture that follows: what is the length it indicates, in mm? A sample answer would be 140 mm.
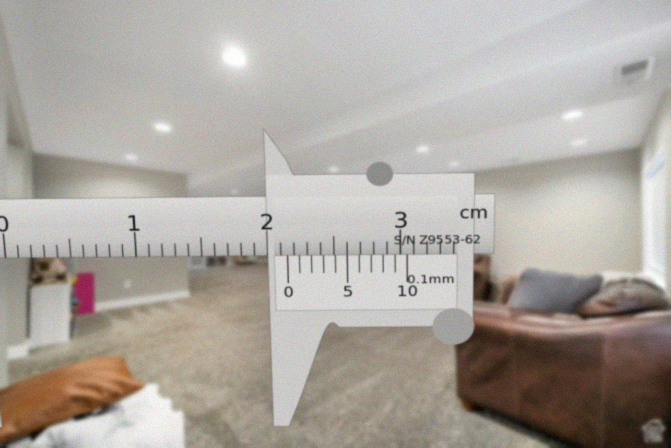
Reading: 21.5 mm
